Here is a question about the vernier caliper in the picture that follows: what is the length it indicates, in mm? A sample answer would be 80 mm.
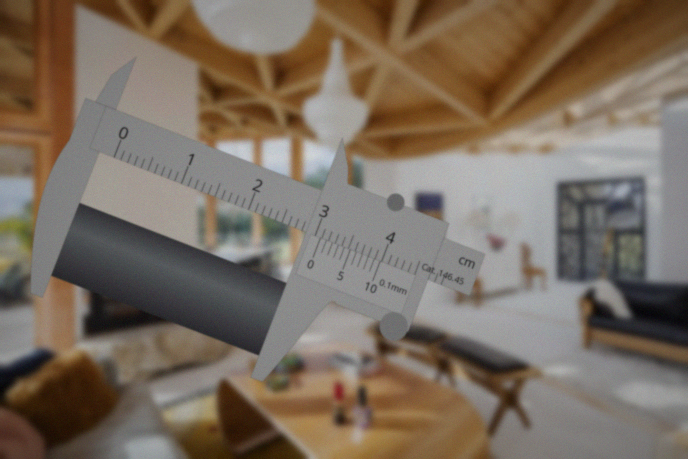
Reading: 30.8 mm
